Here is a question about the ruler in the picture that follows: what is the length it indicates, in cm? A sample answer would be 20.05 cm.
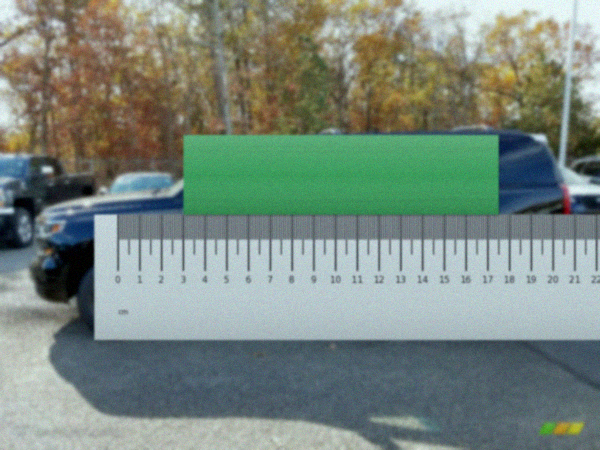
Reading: 14.5 cm
